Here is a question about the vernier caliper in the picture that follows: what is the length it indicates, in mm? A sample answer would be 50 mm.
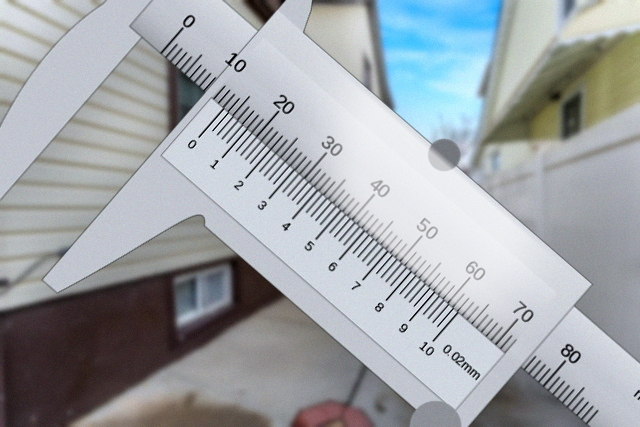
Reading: 13.2 mm
